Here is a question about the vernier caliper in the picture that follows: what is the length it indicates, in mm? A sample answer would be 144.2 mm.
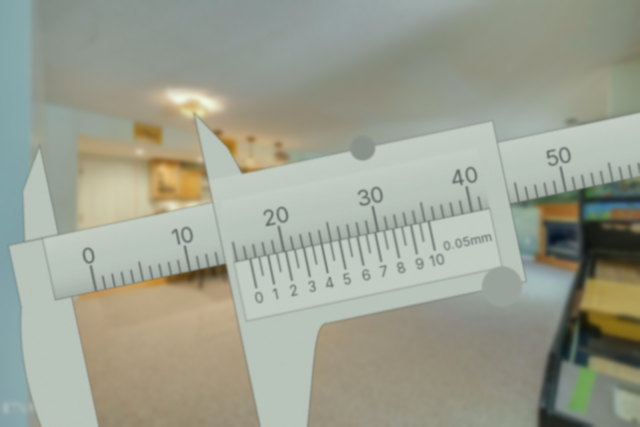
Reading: 16.4 mm
